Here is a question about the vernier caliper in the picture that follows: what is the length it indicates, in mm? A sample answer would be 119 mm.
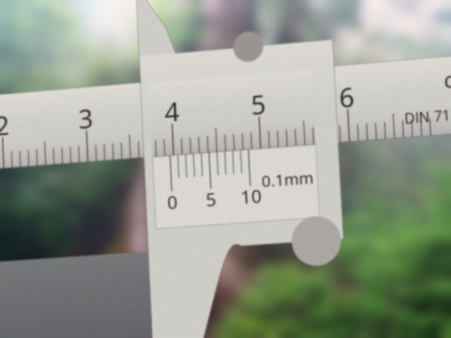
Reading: 39.6 mm
